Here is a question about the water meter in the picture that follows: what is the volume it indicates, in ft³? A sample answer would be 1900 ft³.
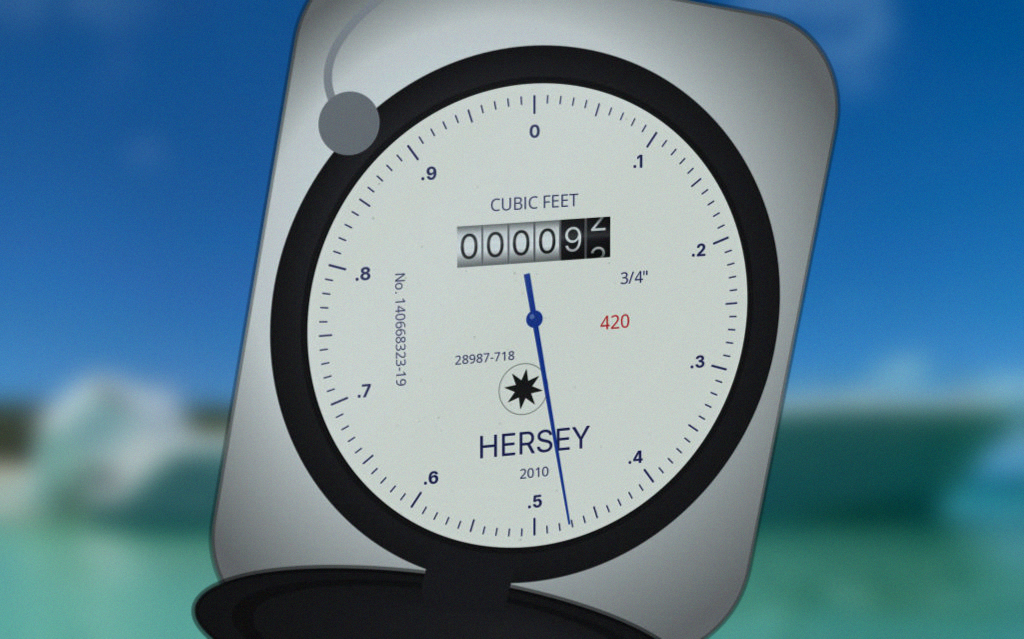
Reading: 92.47 ft³
